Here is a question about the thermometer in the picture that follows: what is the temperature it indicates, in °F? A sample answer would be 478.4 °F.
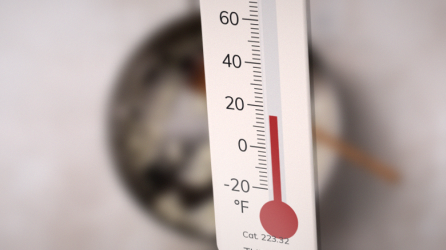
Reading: 16 °F
